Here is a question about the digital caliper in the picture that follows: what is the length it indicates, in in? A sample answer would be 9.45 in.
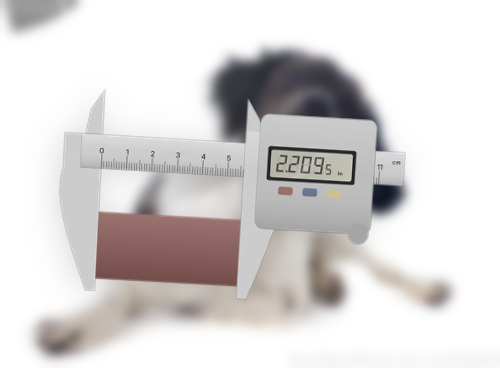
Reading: 2.2095 in
